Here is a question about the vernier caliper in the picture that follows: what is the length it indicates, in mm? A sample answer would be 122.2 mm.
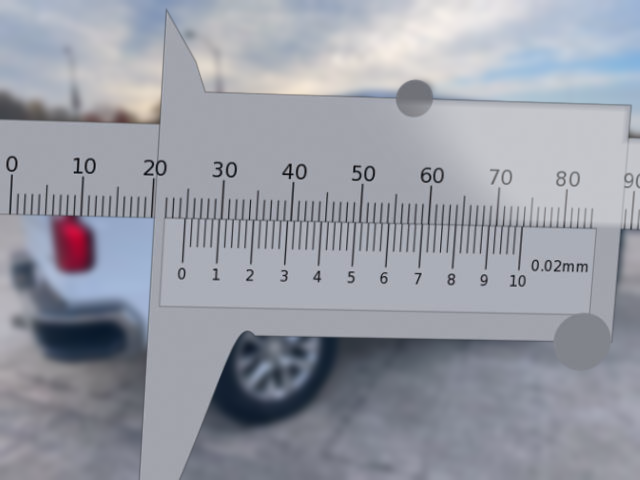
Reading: 24.8 mm
